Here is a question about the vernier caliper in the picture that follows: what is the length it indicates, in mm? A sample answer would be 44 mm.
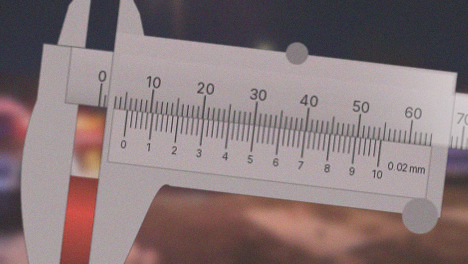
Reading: 5.5 mm
